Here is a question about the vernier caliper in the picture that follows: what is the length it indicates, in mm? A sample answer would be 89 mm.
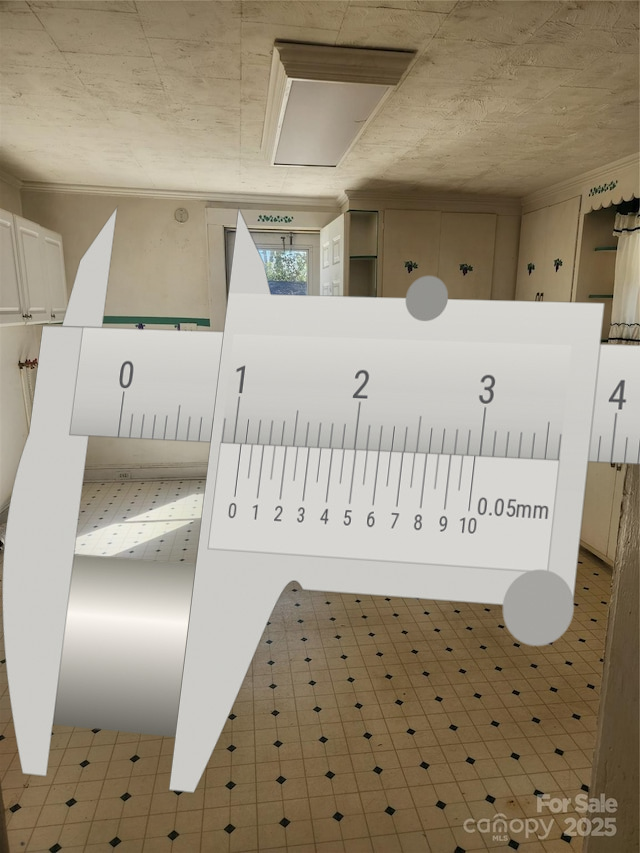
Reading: 10.6 mm
